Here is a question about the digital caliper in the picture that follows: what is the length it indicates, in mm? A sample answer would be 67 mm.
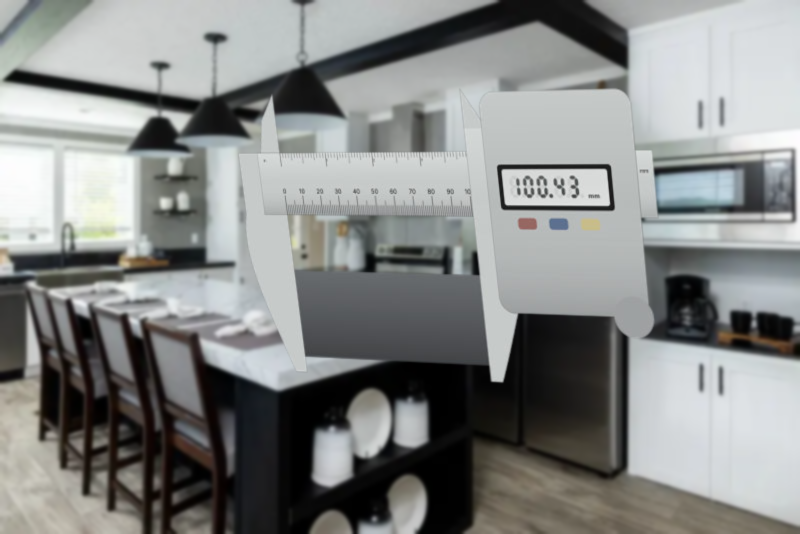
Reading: 100.43 mm
